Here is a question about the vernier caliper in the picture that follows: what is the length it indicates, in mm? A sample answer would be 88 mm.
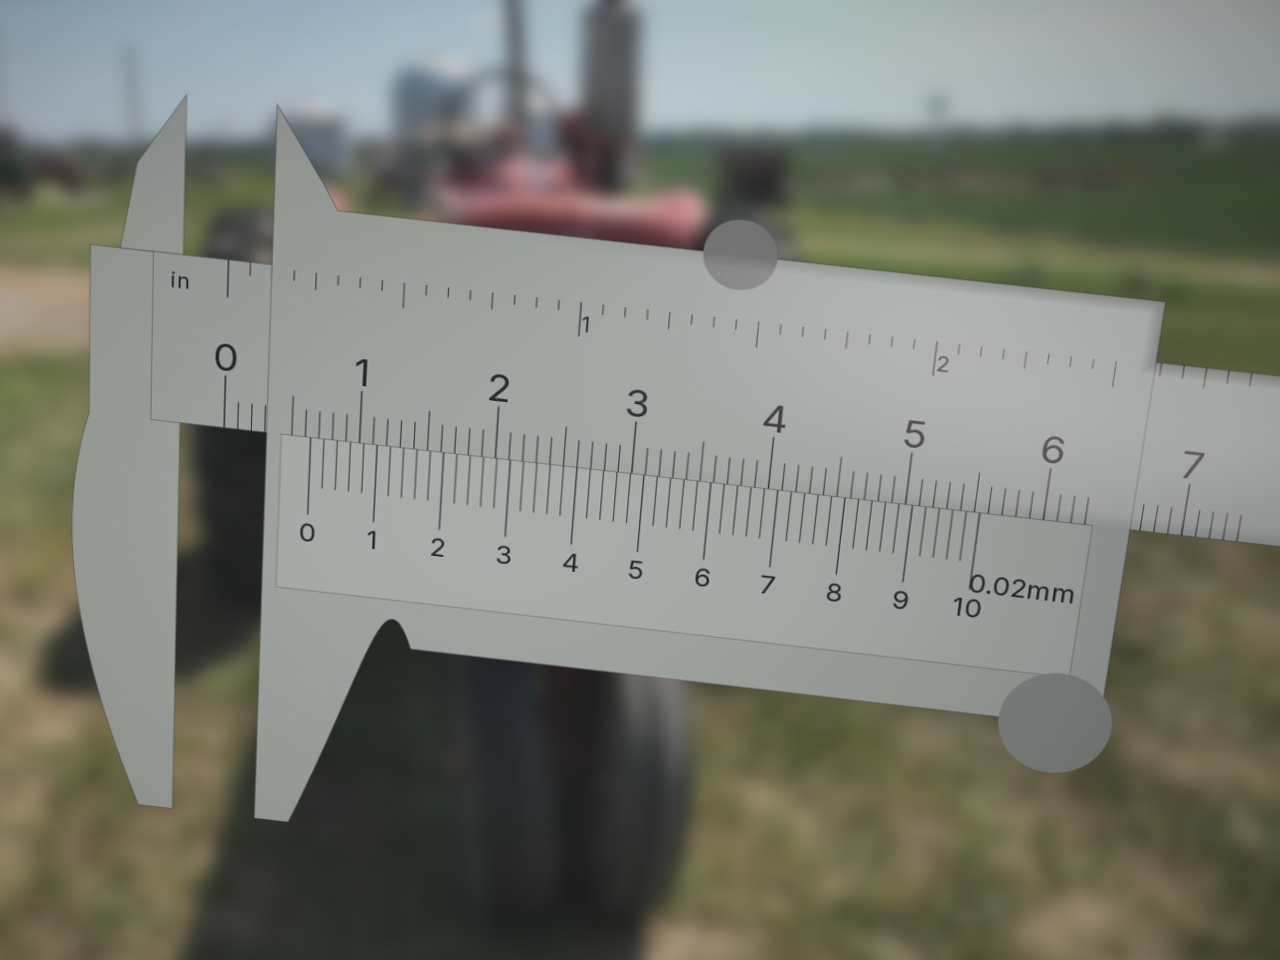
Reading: 6.4 mm
